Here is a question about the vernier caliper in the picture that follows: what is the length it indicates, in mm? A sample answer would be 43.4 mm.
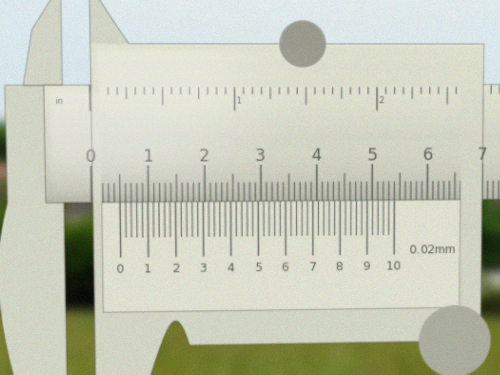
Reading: 5.0 mm
